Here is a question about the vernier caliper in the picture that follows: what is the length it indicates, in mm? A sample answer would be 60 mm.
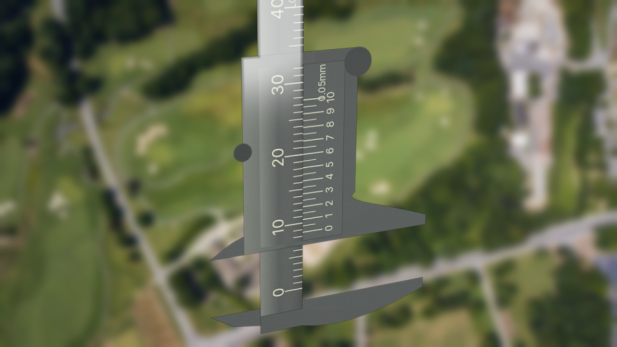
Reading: 8.6 mm
